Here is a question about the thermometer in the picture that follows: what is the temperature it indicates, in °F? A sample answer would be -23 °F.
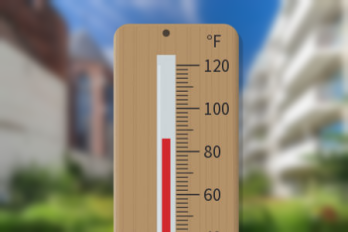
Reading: 86 °F
